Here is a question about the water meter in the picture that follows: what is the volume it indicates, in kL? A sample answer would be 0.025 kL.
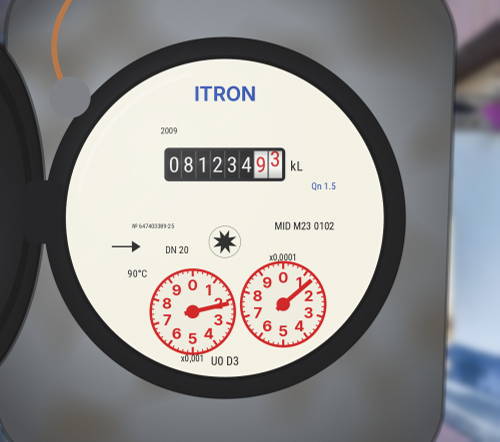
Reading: 81234.9321 kL
